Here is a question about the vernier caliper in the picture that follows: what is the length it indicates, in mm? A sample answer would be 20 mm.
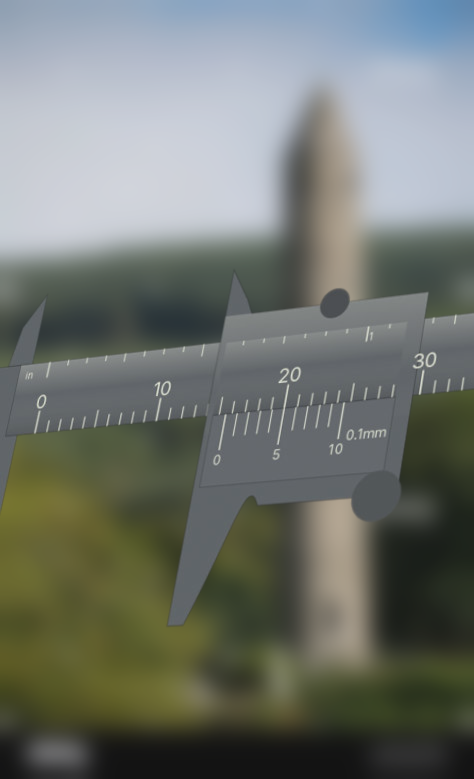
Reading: 15.5 mm
